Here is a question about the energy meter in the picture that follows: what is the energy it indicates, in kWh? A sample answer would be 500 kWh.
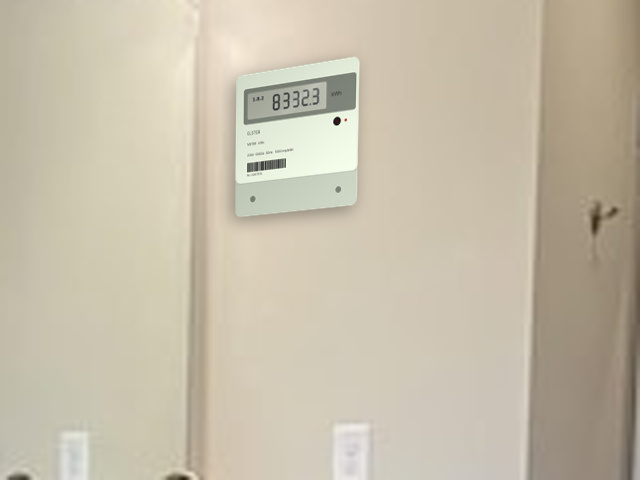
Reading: 8332.3 kWh
